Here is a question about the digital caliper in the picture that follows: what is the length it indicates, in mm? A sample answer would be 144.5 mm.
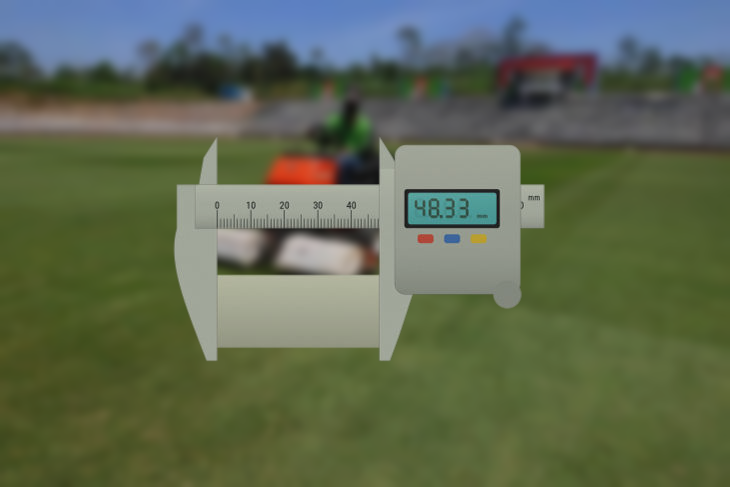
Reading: 48.33 mm
